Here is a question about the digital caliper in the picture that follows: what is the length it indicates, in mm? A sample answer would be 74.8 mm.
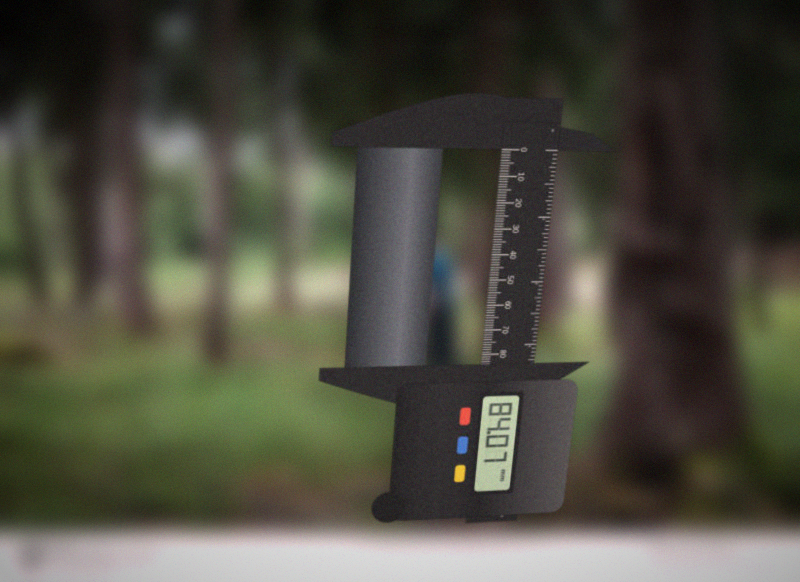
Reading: 84.07 mm
